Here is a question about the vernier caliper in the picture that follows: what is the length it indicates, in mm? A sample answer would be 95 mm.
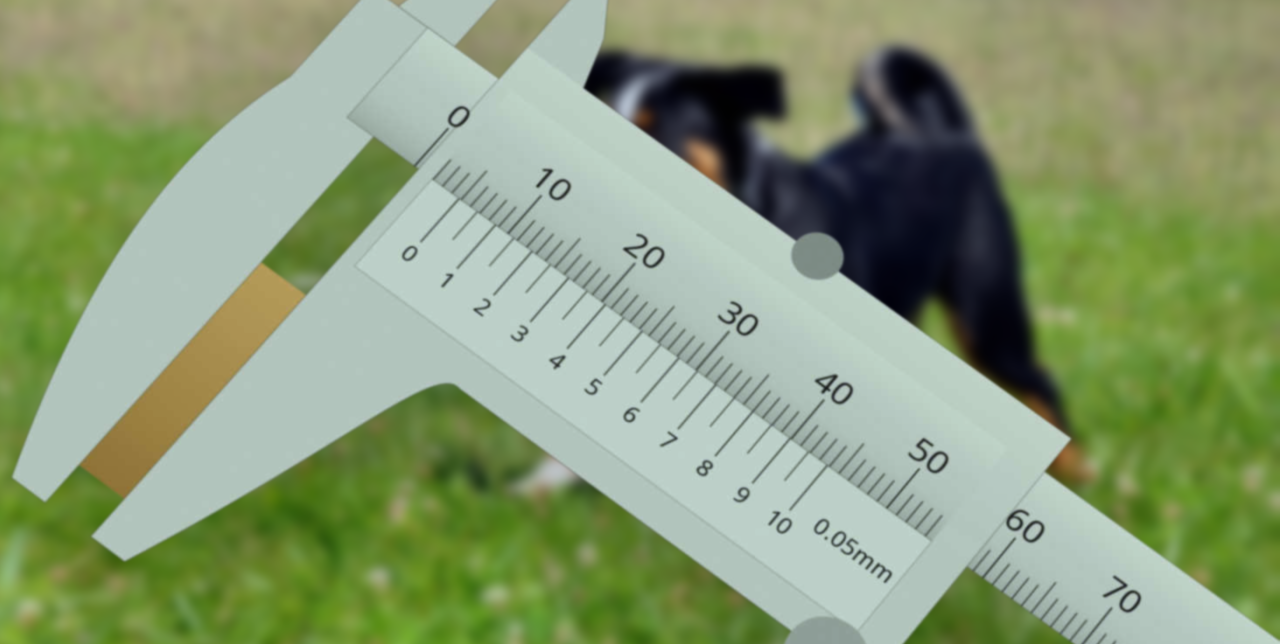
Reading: 4.8 mm
